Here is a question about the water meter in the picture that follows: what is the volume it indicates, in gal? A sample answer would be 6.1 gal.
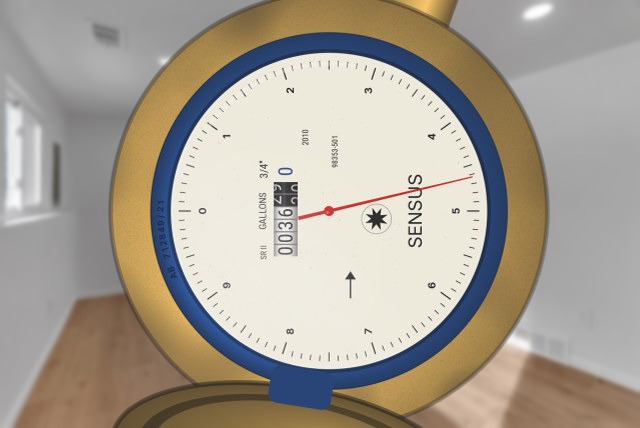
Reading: 36294.6 gal
